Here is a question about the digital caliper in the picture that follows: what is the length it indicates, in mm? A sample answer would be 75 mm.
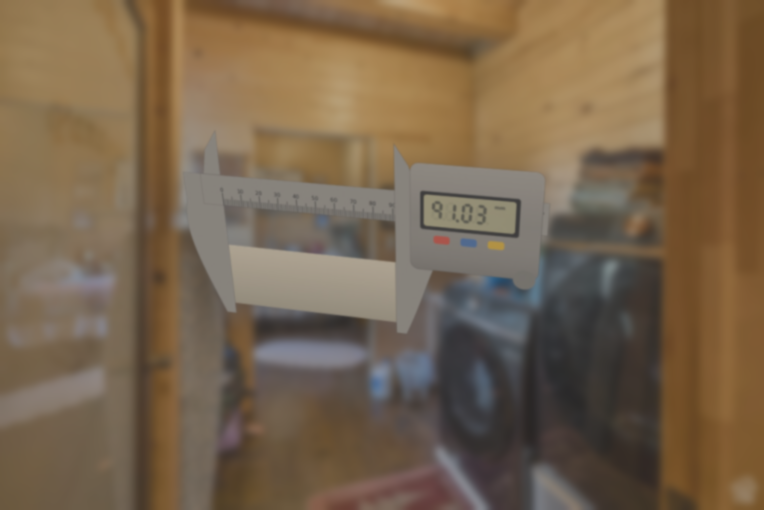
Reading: 91.03 mm
